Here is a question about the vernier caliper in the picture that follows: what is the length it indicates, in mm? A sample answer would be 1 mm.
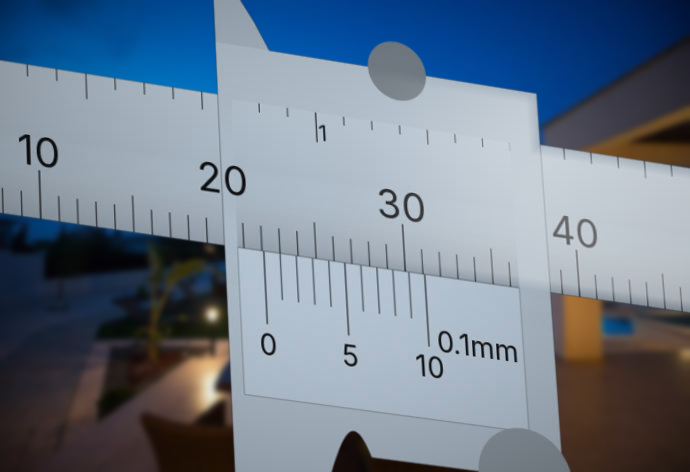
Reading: 22.1 mm
